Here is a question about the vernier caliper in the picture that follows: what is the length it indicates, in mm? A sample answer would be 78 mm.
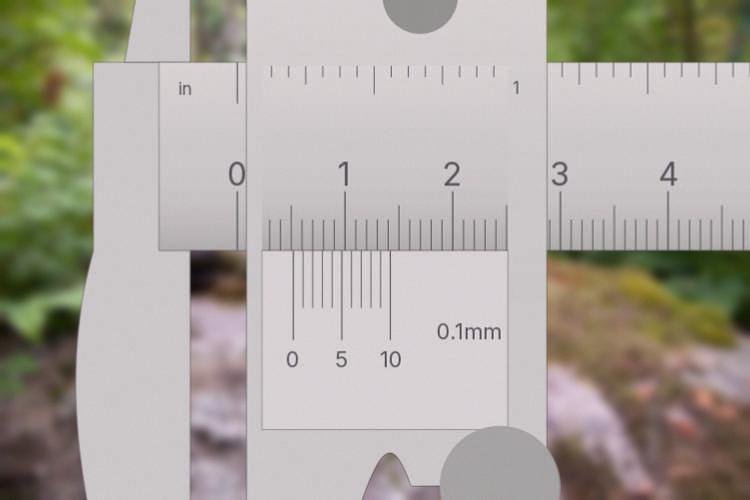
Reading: 5.2 mm
